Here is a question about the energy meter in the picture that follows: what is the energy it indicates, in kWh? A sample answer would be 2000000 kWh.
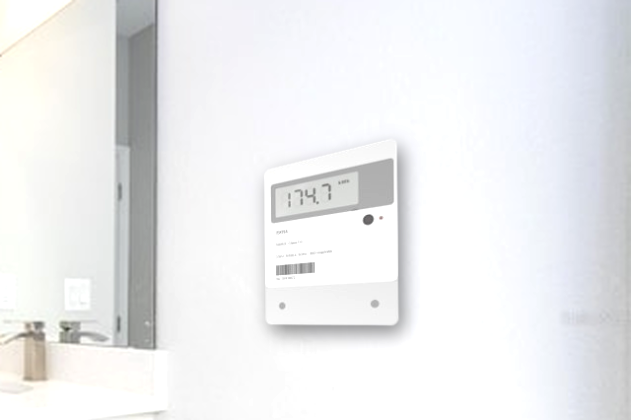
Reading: 174.7 kWh
